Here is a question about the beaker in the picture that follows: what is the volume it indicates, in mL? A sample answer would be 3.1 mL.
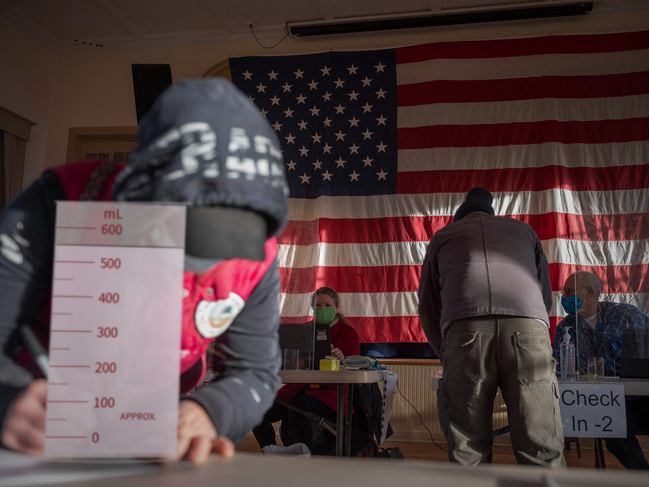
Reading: 550 mL
